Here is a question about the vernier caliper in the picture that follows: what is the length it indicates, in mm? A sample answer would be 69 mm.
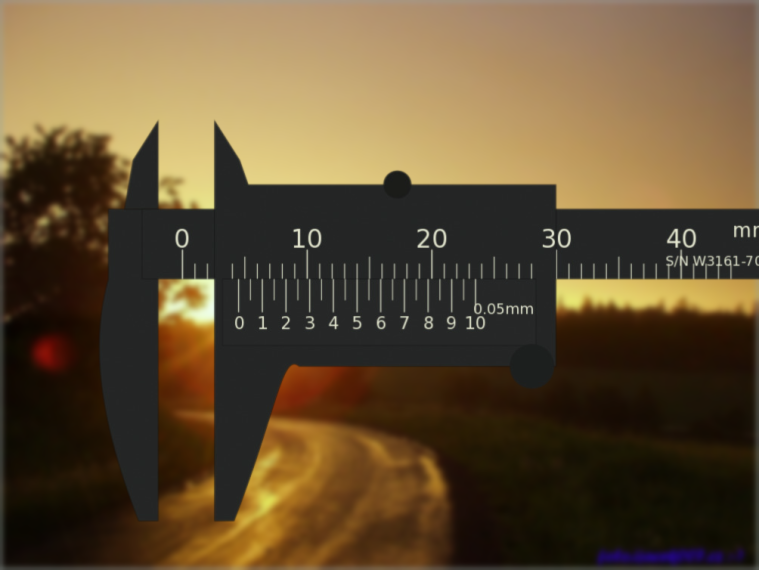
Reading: 4.5 mm
